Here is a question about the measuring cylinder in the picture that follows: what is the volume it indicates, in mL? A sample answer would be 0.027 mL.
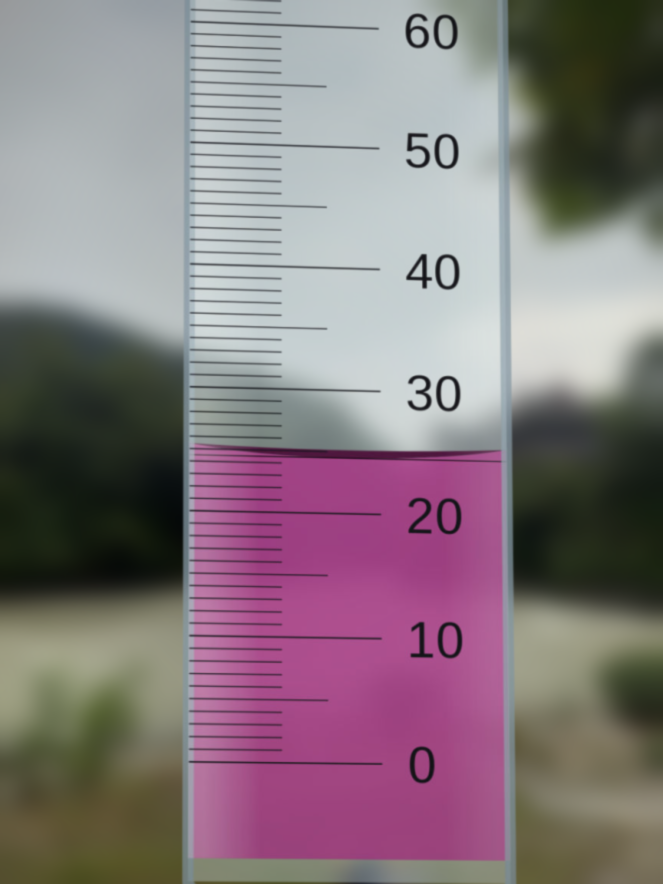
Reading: 24.5 mL
